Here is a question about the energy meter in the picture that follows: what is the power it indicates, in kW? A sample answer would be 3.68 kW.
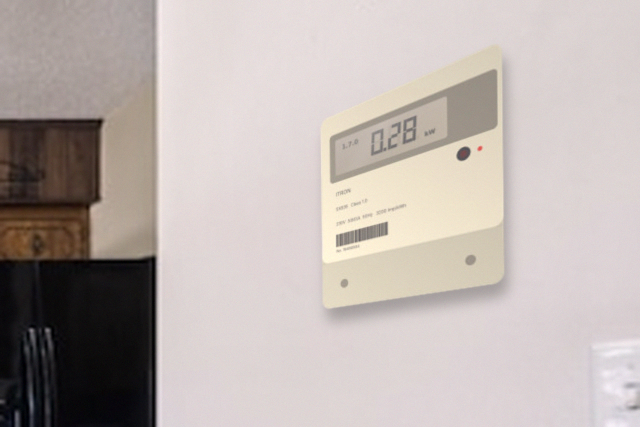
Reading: 0.28 kW
